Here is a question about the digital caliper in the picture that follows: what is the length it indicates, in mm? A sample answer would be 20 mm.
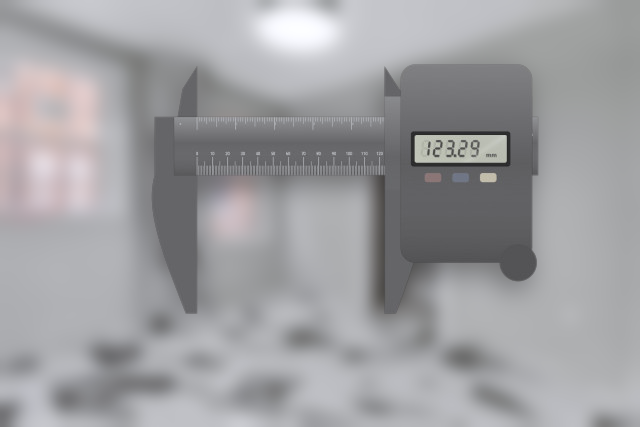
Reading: 123.29 mm
